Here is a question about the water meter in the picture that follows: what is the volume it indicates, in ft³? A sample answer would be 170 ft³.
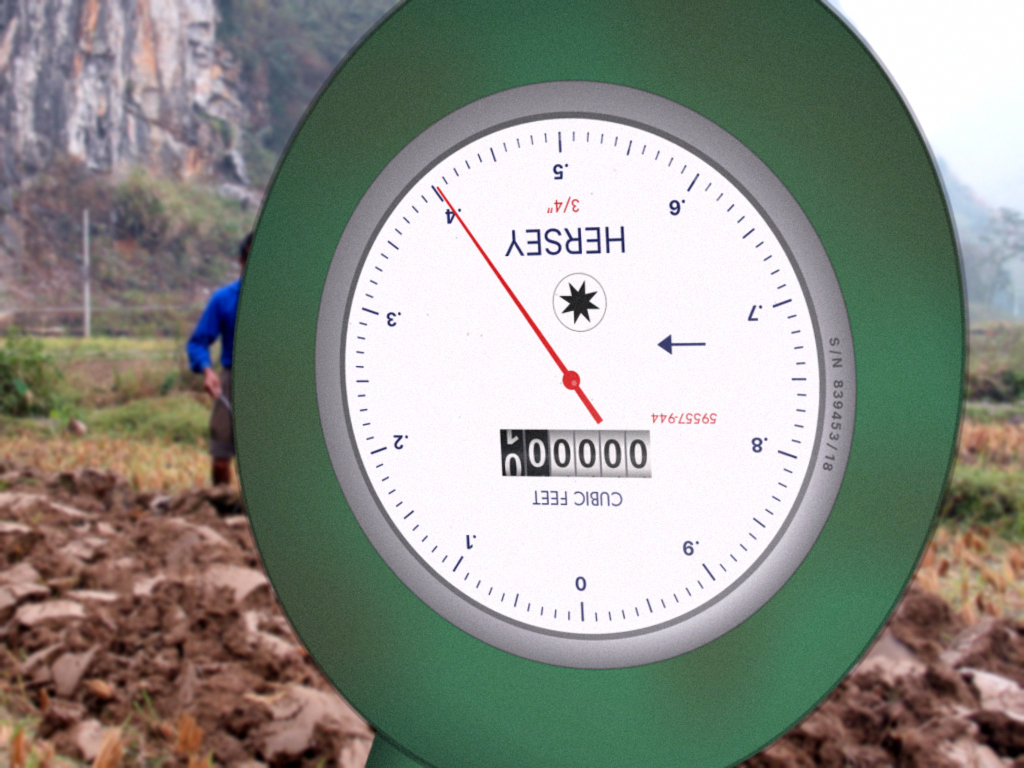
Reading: 0.40 ft³
